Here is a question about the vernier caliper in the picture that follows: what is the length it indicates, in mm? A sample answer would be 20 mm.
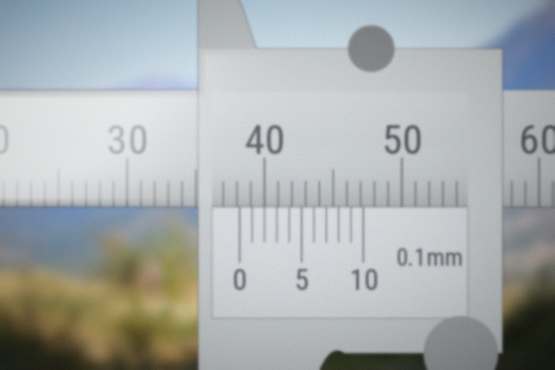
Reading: 38.2 mm
